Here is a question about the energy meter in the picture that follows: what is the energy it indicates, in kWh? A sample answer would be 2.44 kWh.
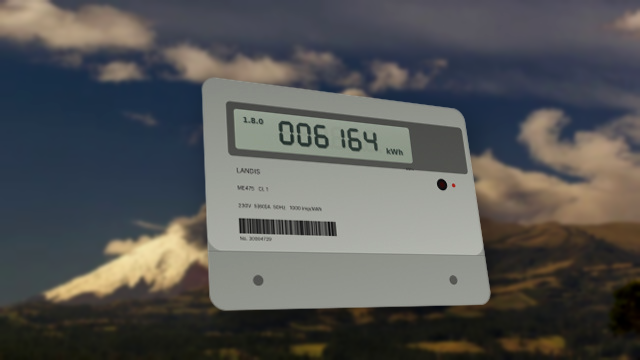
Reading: 6164 kWh
